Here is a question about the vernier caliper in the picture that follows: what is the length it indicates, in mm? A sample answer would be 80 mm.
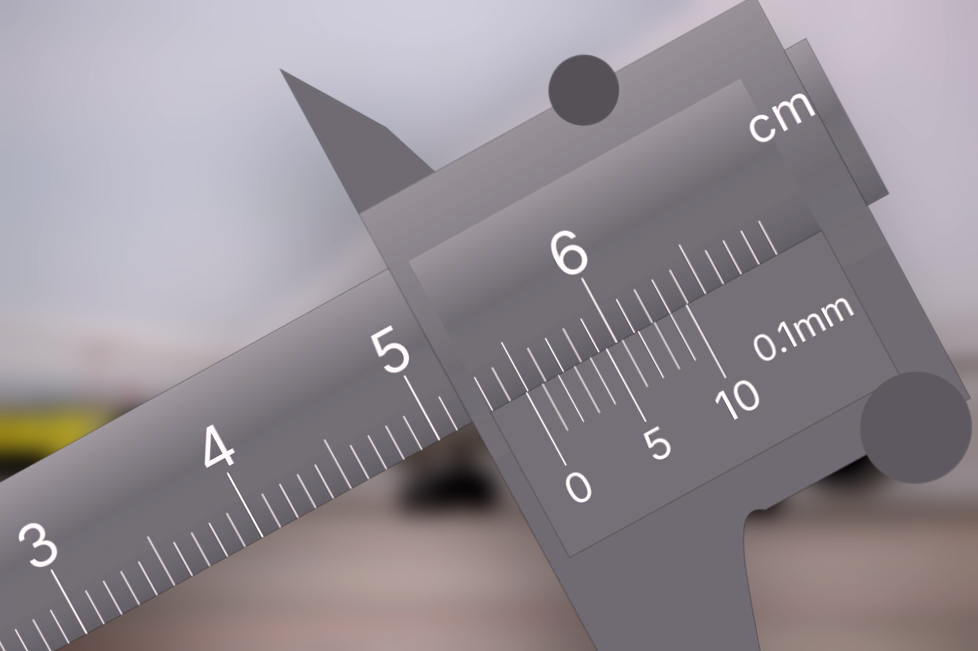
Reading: 54.9 mm
